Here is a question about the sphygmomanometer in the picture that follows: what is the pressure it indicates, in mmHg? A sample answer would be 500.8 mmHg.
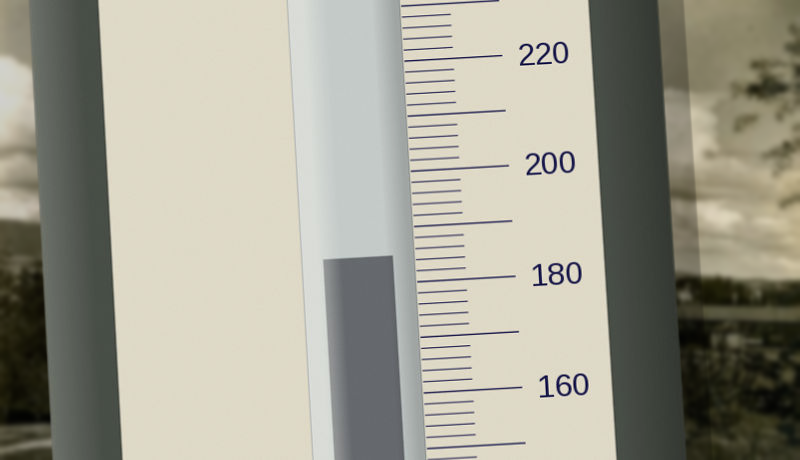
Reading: 185 mmHg
